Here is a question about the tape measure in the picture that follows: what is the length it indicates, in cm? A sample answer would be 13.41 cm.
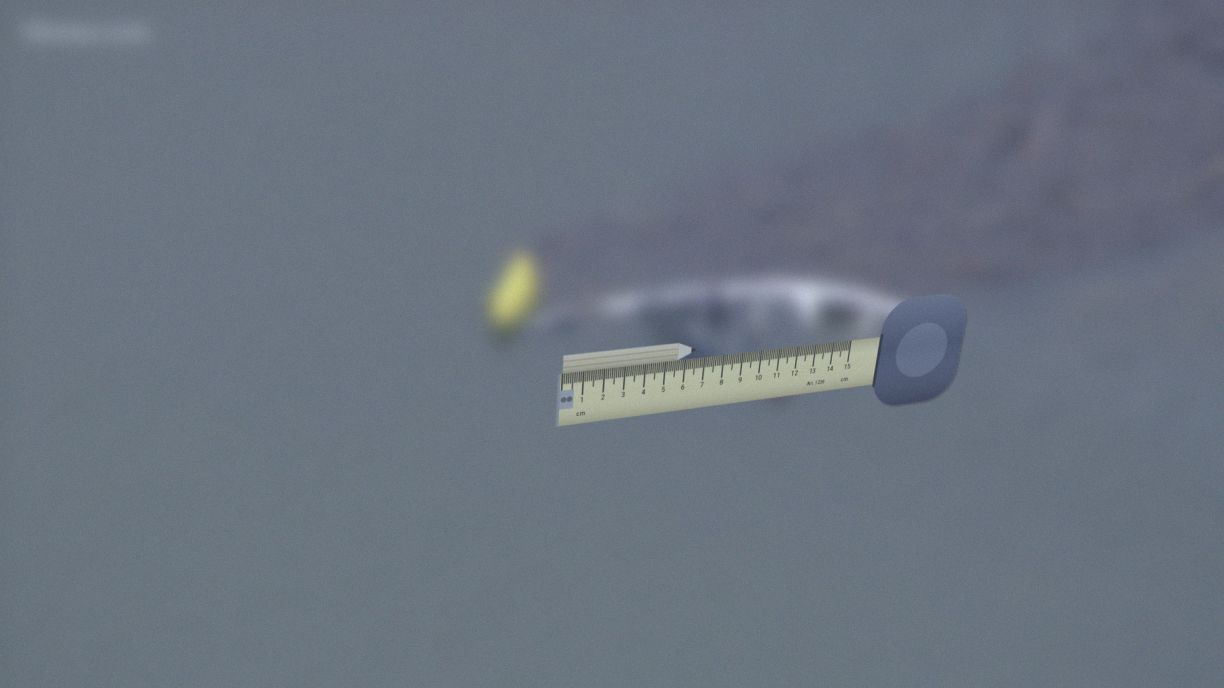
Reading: 6.5 cm
